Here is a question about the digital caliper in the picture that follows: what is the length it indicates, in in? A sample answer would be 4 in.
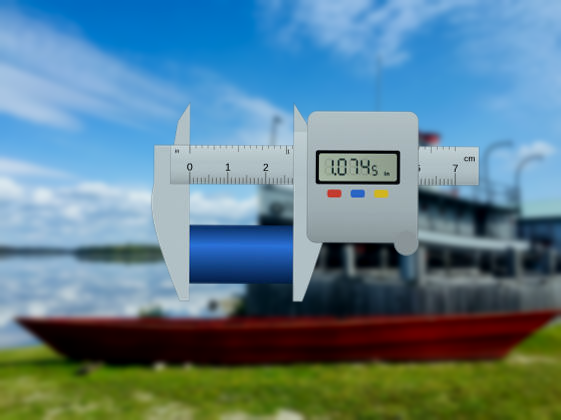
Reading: 1.0745 in
